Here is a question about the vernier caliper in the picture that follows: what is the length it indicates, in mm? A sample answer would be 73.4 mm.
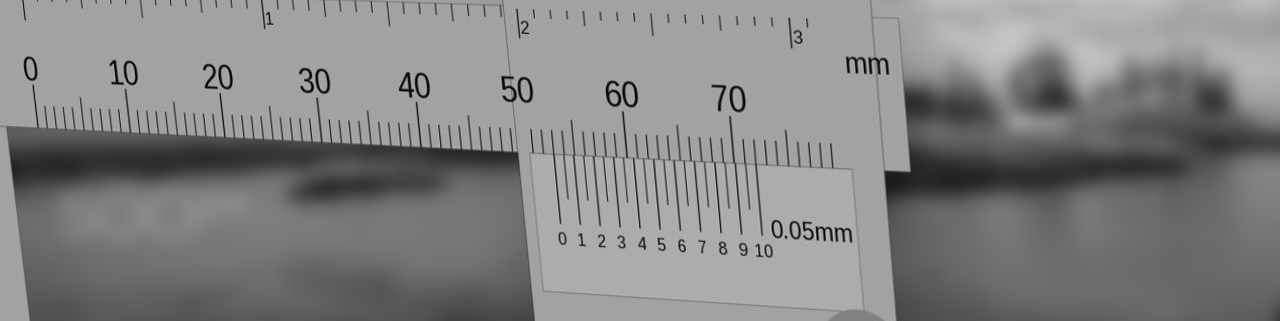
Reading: 53.0 mm
